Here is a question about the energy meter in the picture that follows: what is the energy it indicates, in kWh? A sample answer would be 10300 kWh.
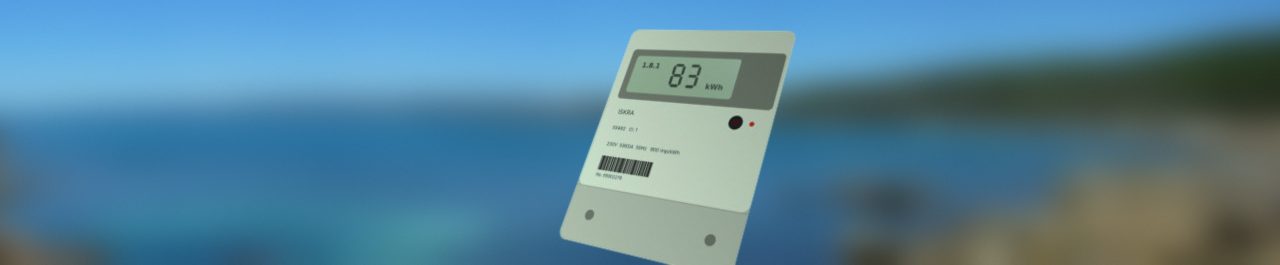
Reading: 83 kWh
